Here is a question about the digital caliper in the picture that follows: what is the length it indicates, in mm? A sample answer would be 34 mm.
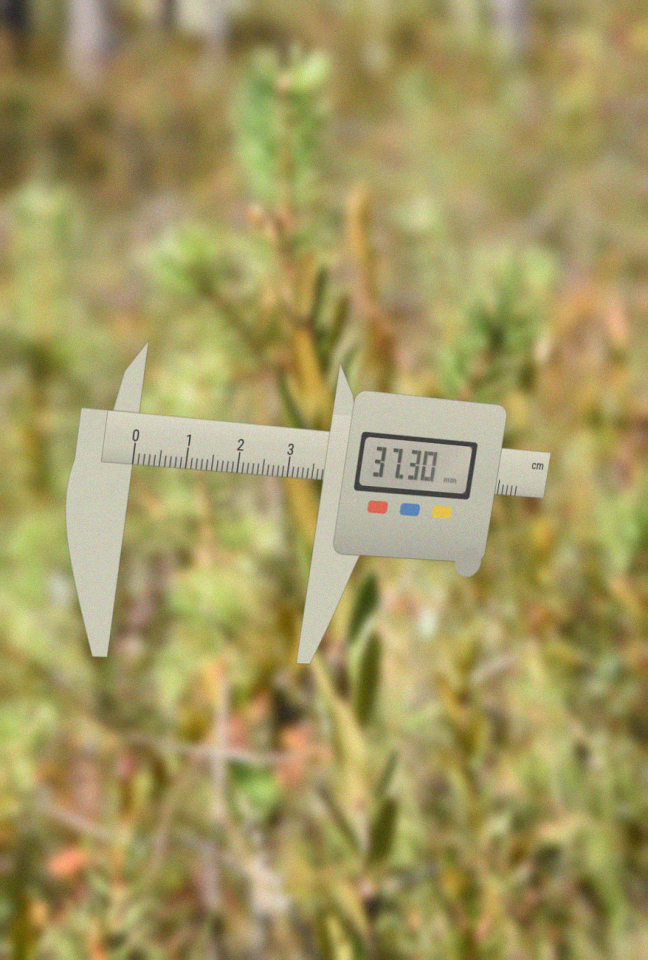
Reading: 37.30 mm
